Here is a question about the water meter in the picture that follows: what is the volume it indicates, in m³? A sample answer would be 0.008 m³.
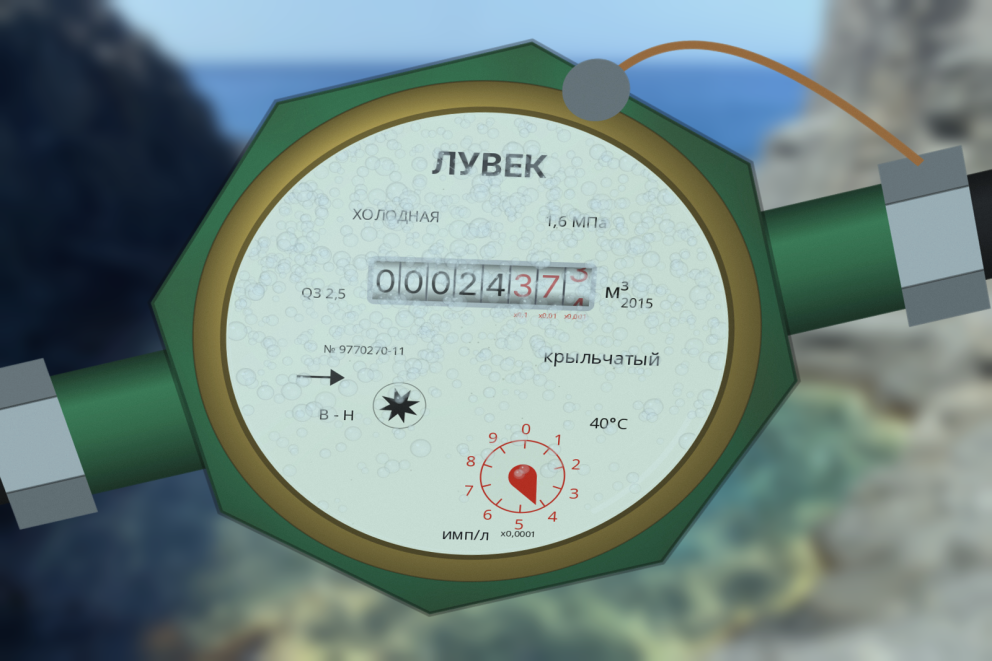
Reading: 24.3734 m³
